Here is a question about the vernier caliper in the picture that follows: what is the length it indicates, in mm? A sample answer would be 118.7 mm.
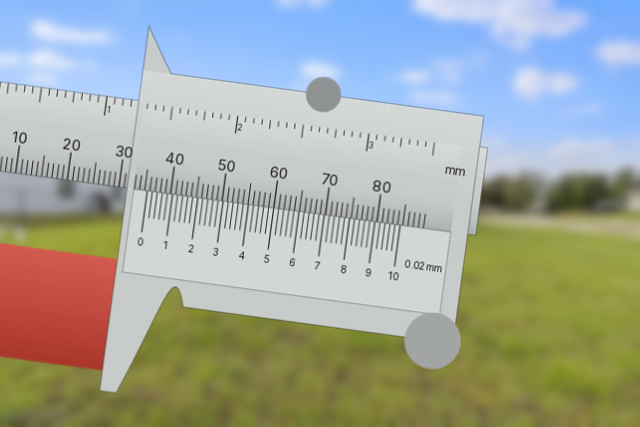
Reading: 35.5 mm
